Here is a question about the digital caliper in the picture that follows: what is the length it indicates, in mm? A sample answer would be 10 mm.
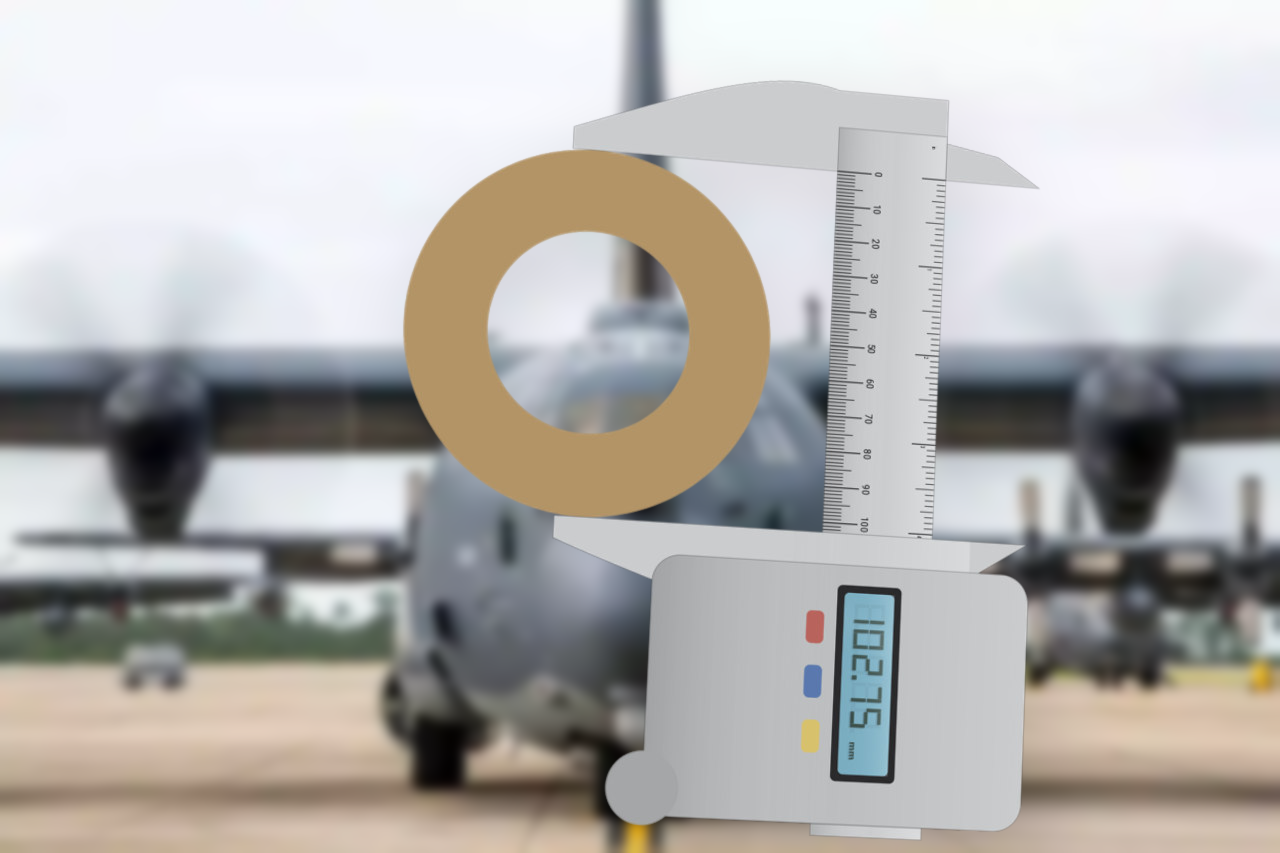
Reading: 102.75 mm
